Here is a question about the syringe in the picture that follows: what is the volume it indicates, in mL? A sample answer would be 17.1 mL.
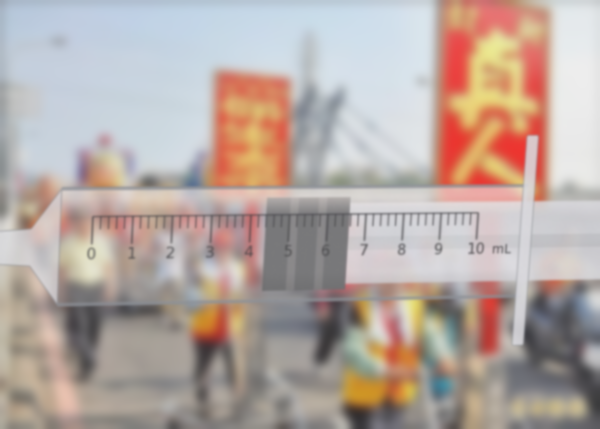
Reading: 4.4 mL
